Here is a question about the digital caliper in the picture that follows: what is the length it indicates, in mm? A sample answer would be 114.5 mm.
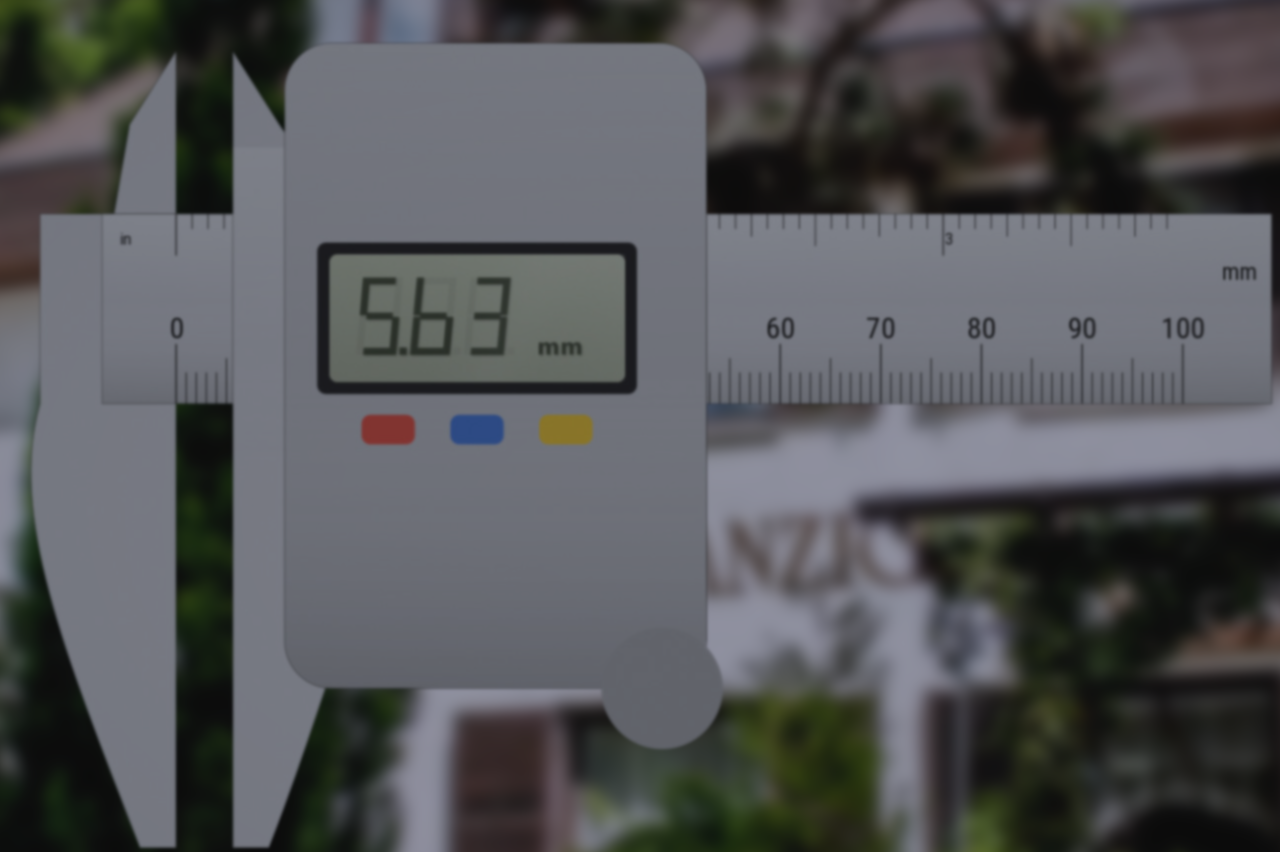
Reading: 5.63 mm
